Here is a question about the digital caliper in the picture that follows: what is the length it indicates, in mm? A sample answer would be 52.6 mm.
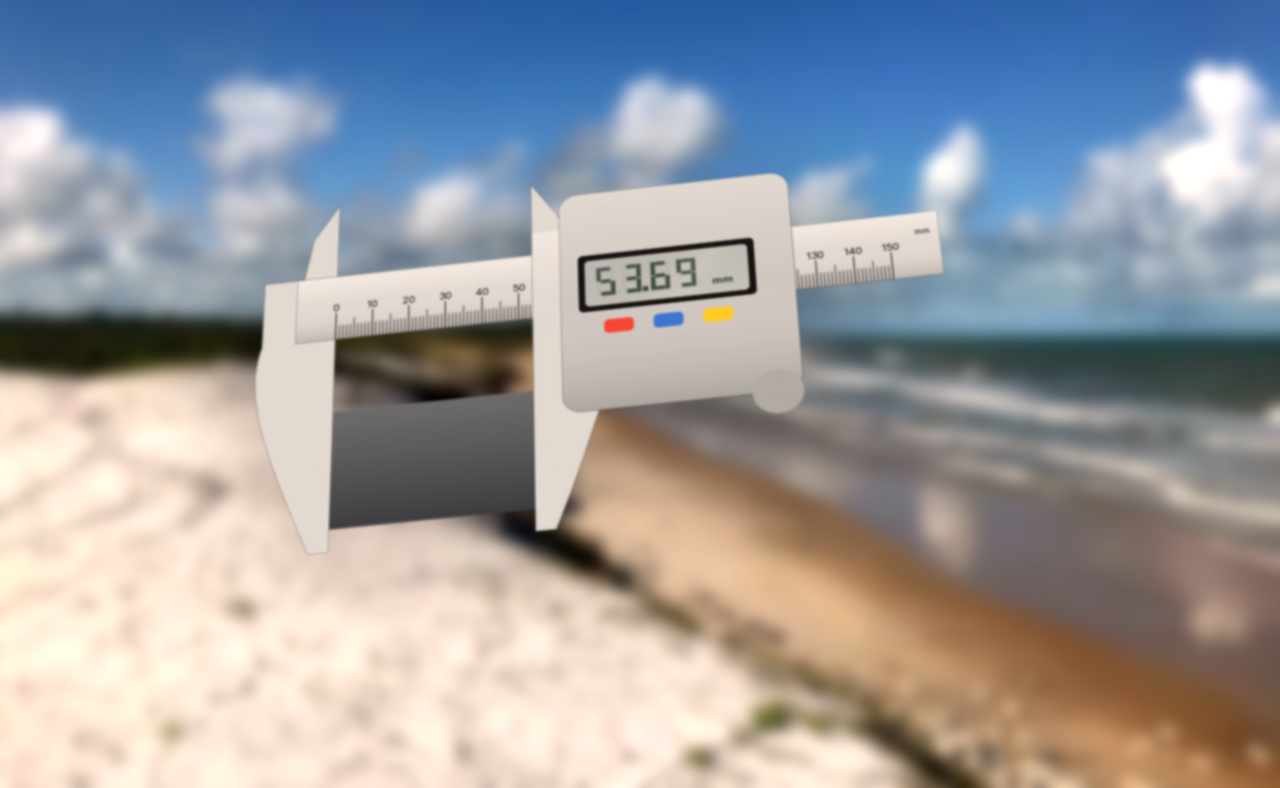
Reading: 53.69 mm
